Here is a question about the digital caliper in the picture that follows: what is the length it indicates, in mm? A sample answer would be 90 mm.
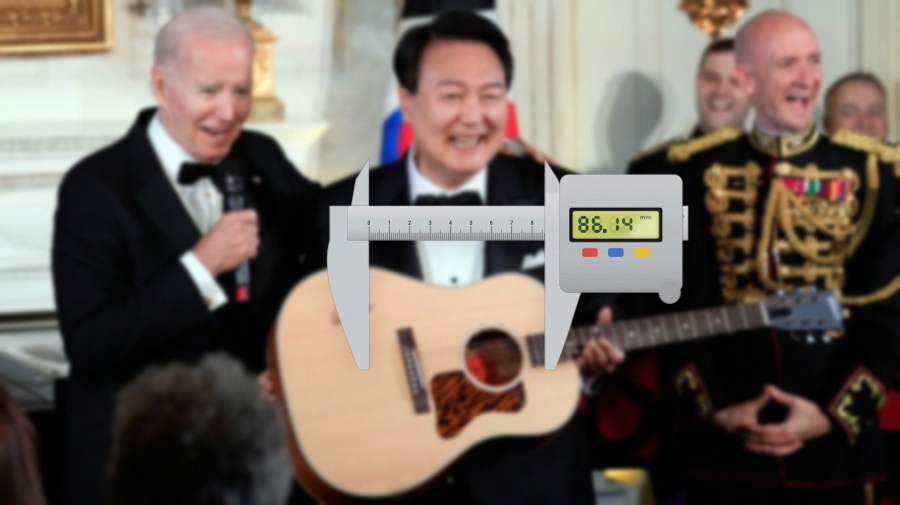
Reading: 86.14 mm
